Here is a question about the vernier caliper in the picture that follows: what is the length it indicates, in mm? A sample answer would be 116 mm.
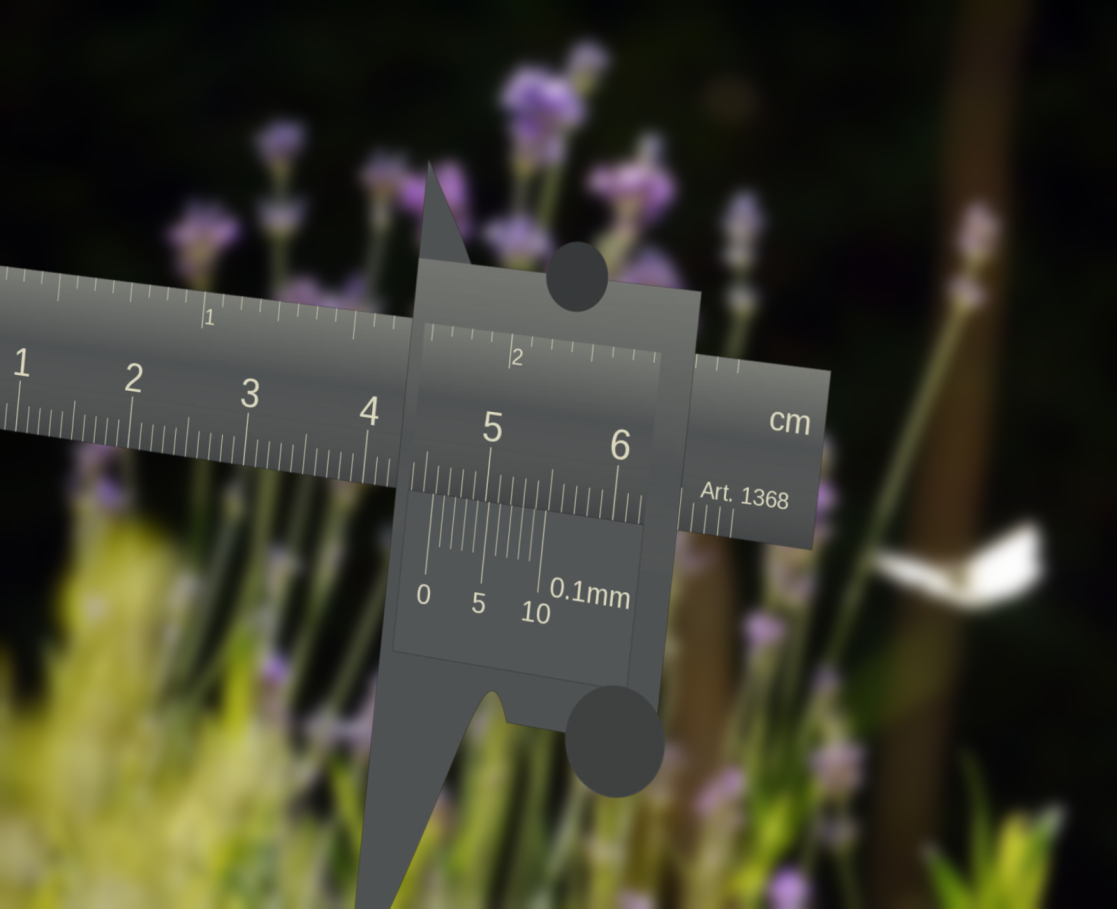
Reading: 45.8 mm
